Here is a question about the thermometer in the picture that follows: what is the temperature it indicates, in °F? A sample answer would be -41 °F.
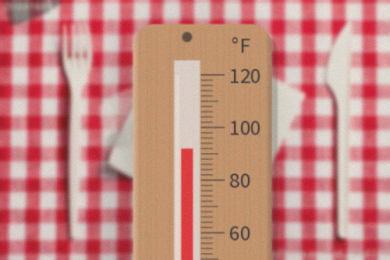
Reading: 92 °F
